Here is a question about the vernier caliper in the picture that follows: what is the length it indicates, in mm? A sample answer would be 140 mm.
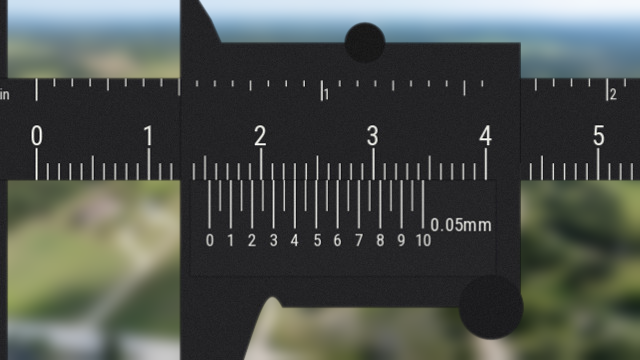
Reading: 15.4 mm
